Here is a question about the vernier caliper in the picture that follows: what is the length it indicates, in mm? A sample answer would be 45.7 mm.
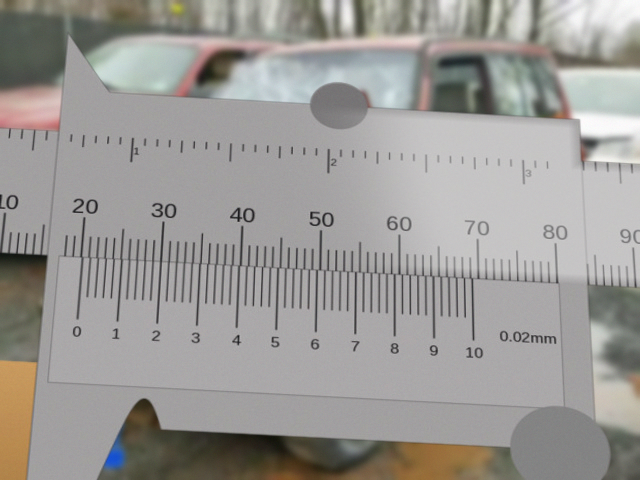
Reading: 20.2 mm
